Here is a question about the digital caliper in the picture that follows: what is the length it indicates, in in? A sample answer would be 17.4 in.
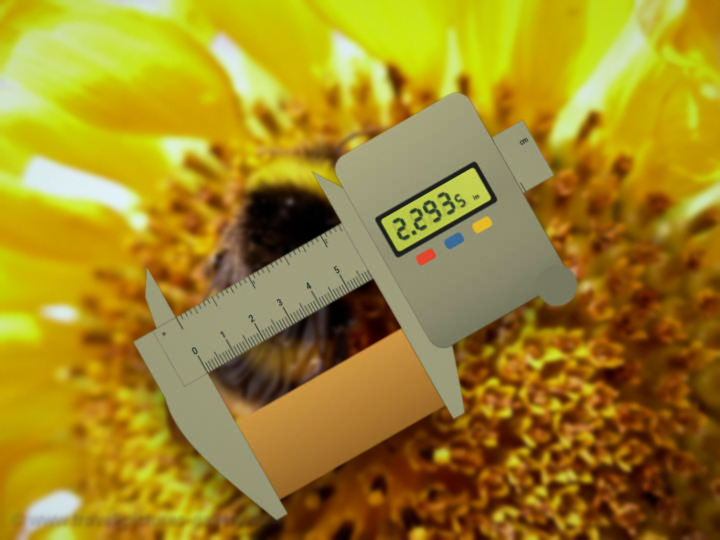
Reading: 2.2935 in
